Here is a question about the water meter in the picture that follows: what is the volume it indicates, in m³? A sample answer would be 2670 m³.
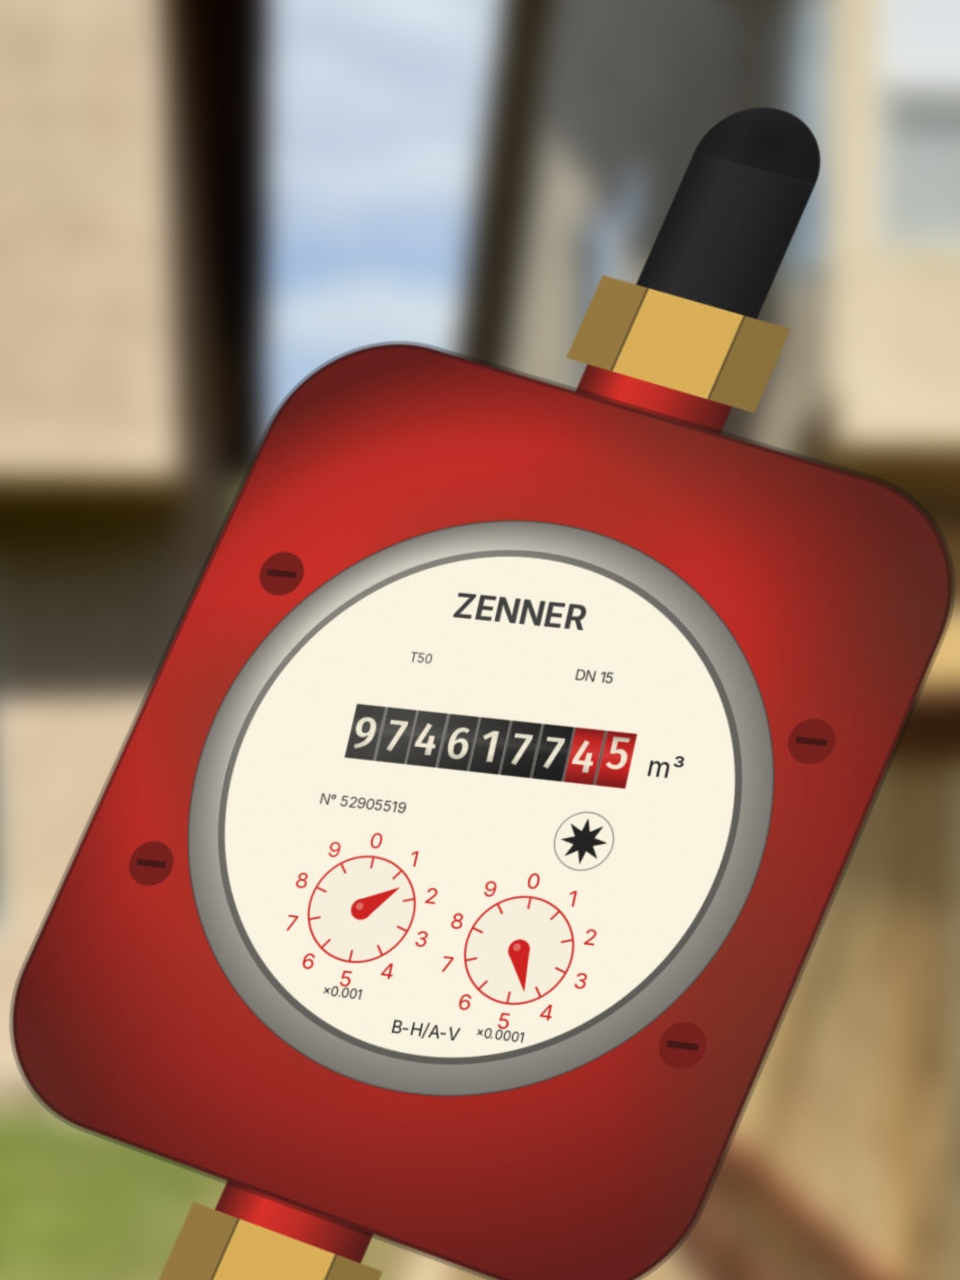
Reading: 9746177.4514 m³
